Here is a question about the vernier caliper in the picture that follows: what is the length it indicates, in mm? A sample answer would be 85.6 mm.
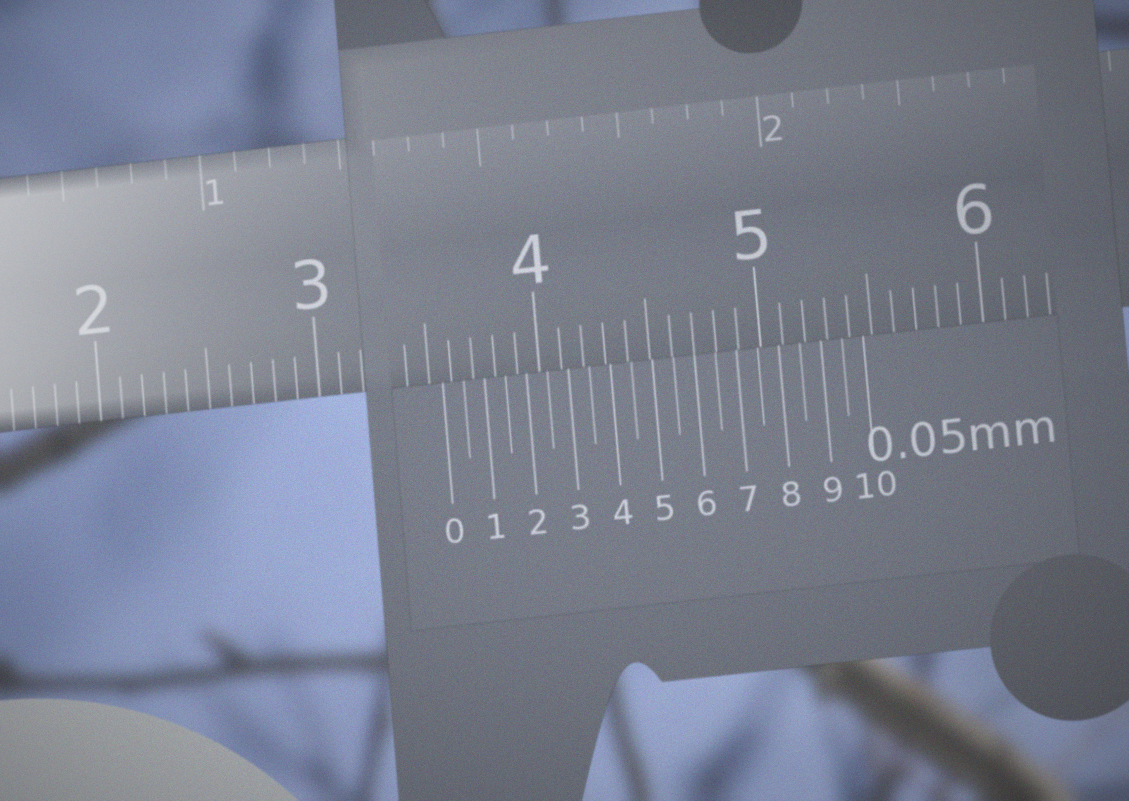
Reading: 35.6 mm
